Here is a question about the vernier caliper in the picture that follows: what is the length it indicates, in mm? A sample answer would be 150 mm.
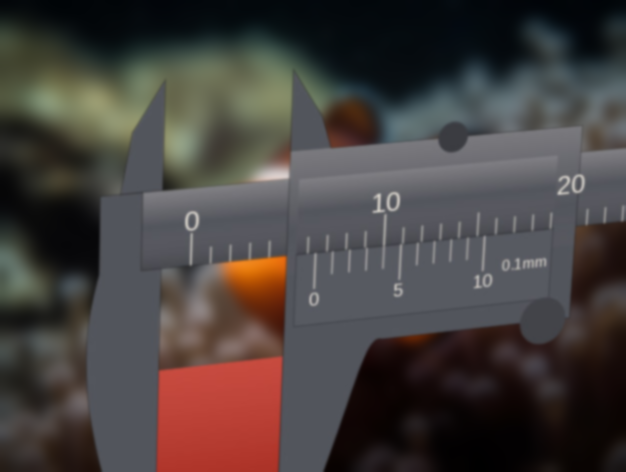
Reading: 6.4 mm
